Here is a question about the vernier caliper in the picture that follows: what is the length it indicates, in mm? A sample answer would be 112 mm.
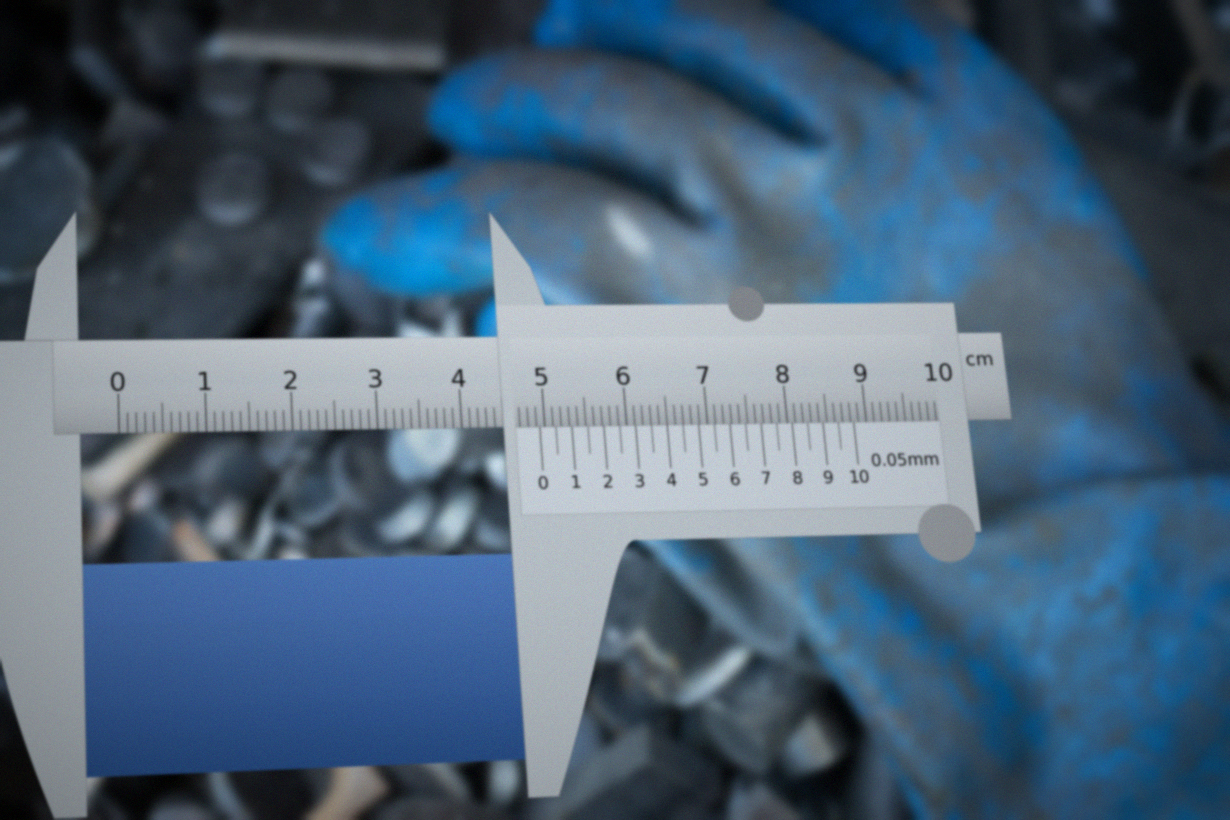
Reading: 49.4 mm
